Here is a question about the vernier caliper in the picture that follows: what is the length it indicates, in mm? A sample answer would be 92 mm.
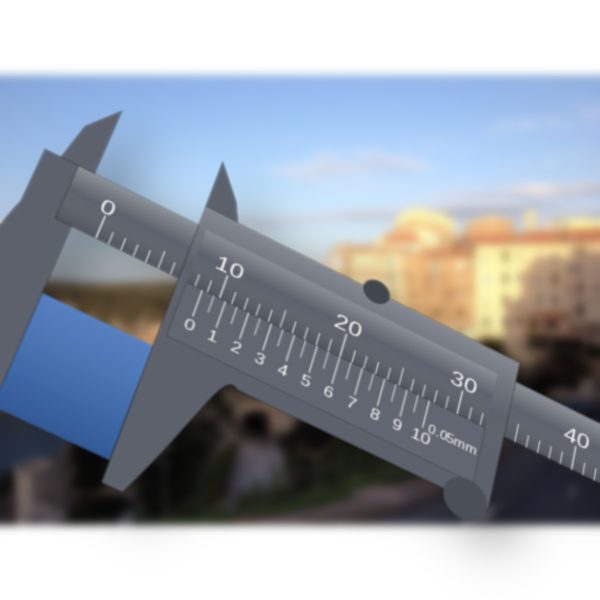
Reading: 8.6 mm
